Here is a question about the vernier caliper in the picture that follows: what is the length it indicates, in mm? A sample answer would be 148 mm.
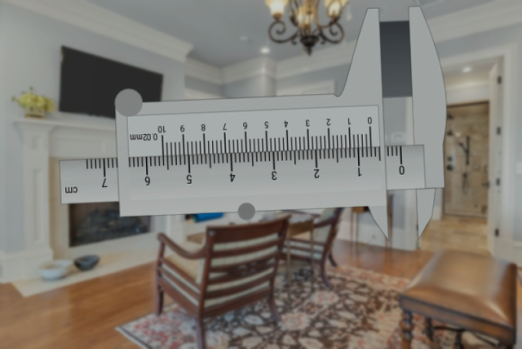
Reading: 7.0 mm
